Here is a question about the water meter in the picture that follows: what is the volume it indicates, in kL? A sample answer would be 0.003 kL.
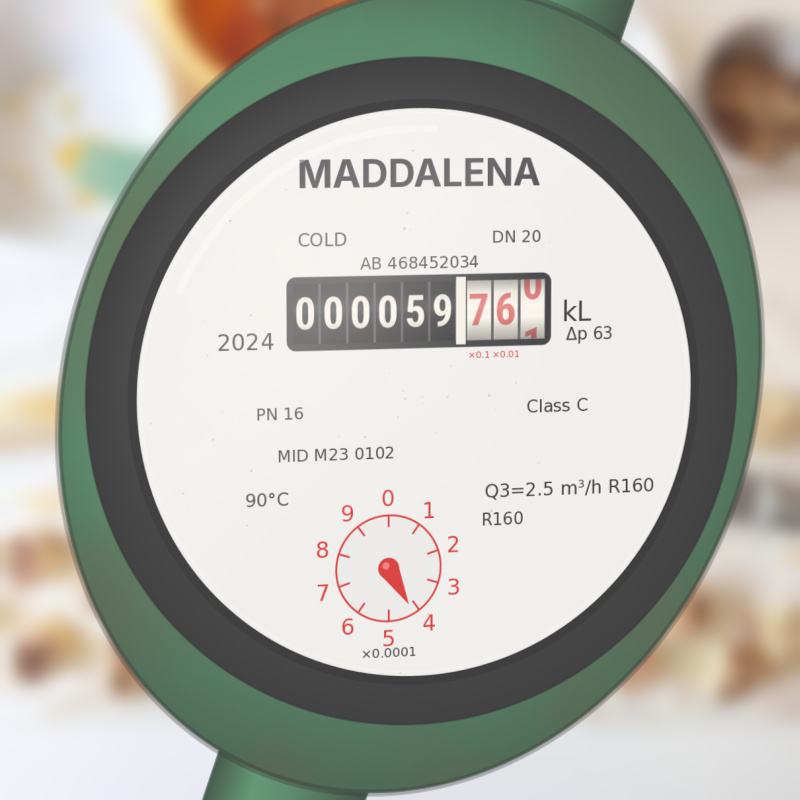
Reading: 59.7604 kL
